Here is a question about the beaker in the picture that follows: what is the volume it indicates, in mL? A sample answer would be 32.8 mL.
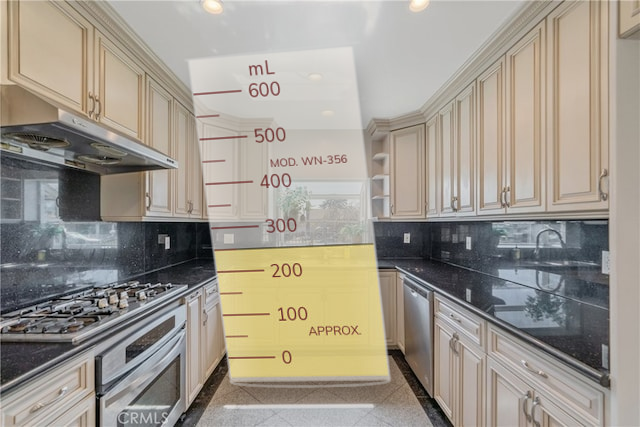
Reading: 250 mL
